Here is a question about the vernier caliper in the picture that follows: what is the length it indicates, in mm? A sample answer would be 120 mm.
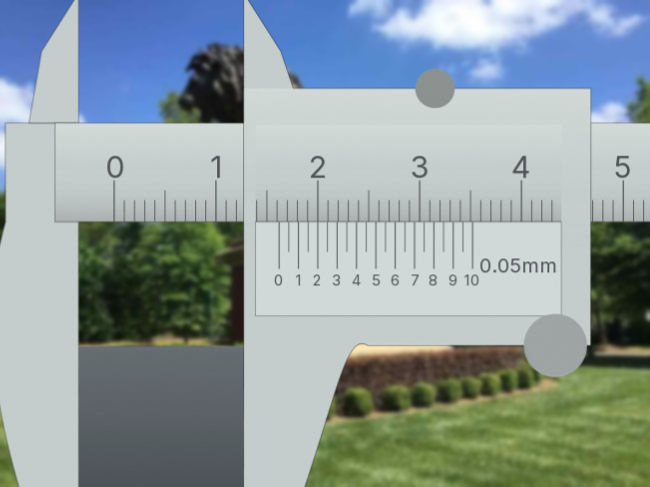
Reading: 16.2 mm
